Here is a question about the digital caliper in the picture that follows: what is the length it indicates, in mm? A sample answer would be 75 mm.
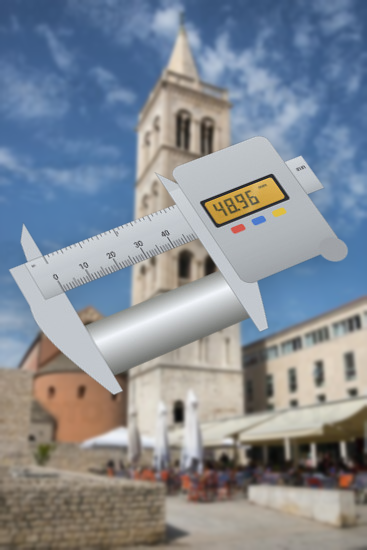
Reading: 48.96 mm
